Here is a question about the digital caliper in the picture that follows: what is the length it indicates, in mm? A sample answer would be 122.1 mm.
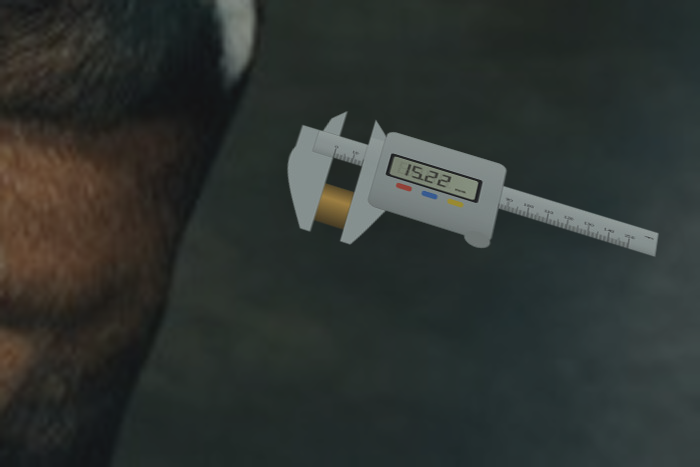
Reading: 15.22 mm
